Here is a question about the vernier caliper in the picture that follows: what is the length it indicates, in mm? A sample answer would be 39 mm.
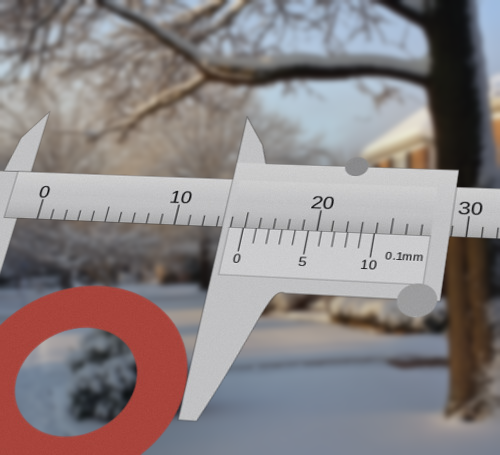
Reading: 14.9 mm
